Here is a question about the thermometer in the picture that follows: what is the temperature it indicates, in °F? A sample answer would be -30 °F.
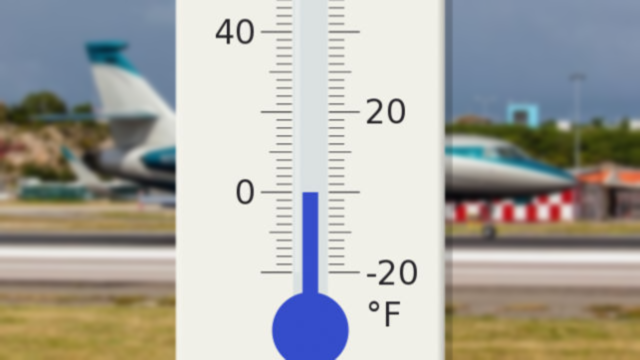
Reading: 0 °F
